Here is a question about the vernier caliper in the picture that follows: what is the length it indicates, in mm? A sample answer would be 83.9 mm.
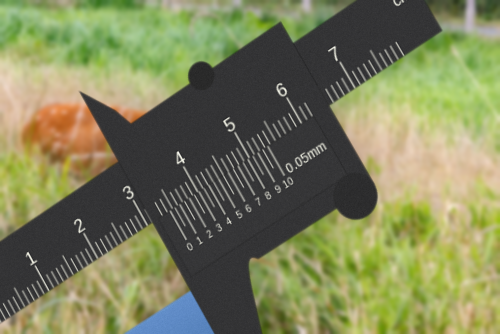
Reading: 34.5 mm
